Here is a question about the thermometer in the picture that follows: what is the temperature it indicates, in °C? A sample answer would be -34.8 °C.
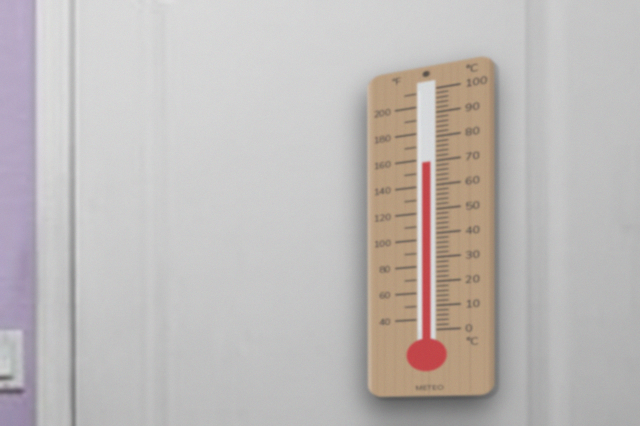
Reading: 70 °C
